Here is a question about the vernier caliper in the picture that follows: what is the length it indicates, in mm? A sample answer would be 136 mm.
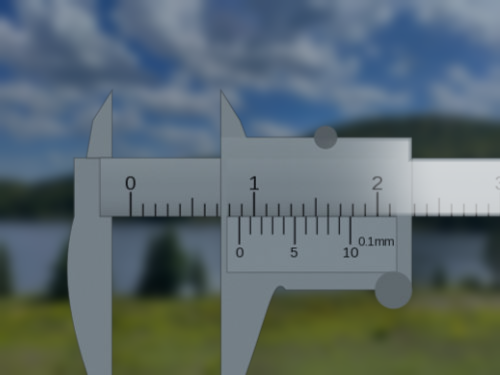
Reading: 8.8 mm
